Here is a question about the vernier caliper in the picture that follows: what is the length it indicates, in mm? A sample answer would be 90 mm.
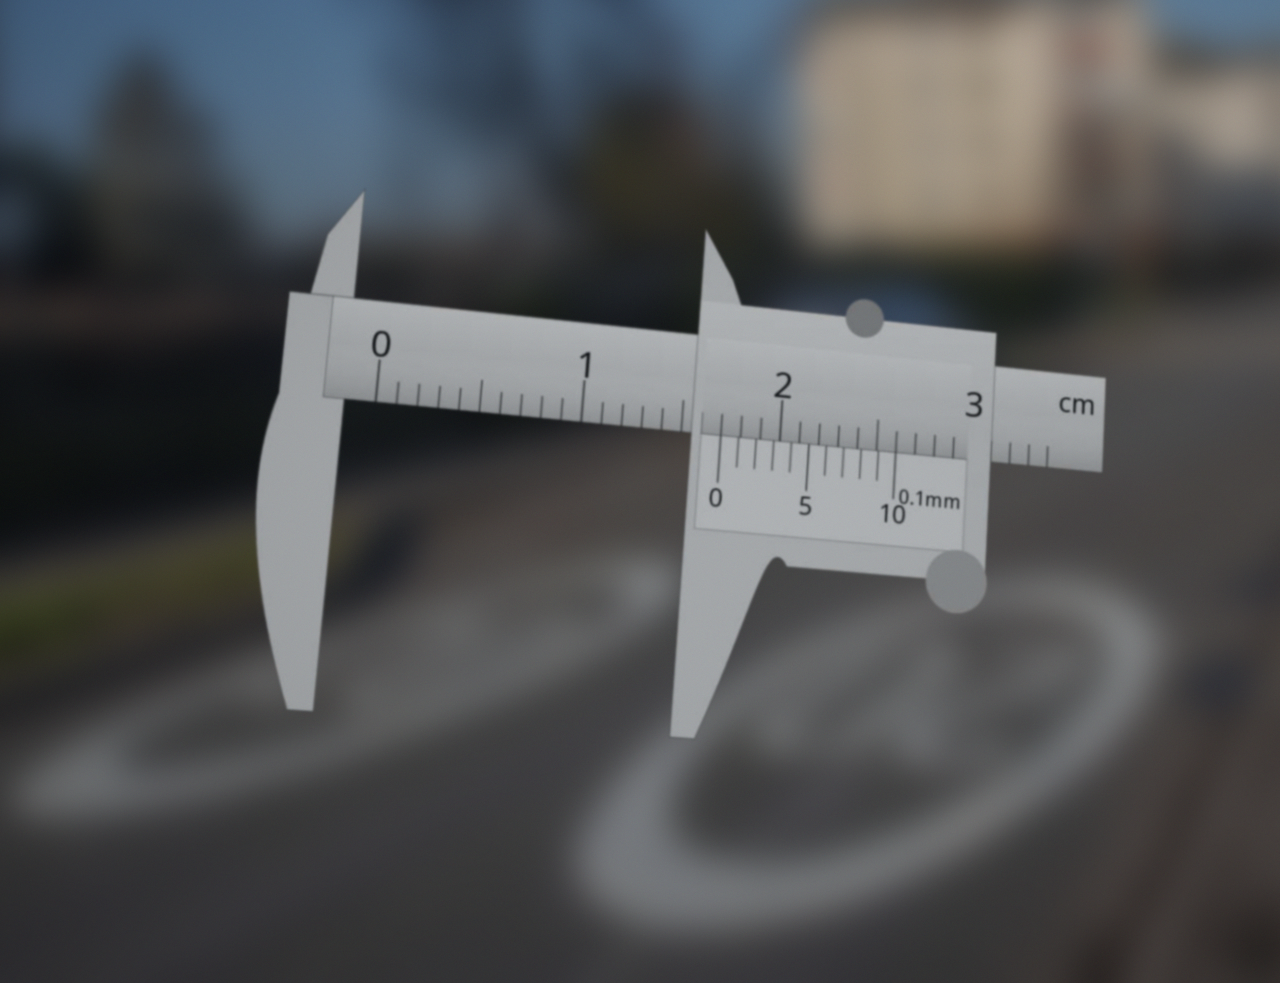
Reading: 17.0 mm
